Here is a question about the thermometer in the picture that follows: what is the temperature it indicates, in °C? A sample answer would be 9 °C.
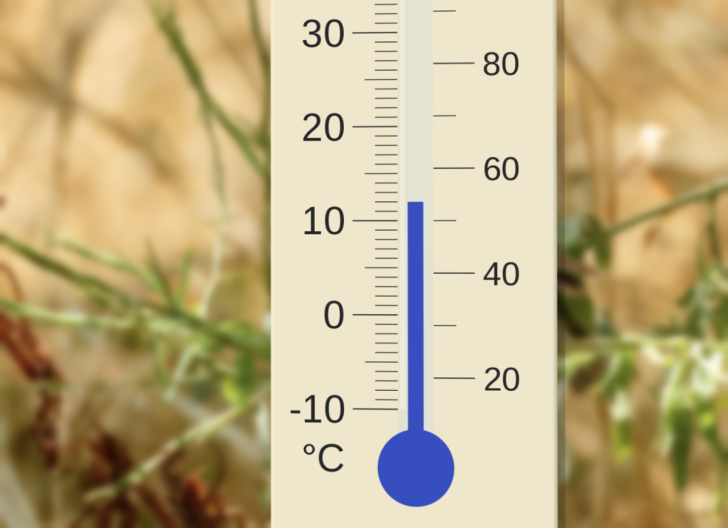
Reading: 12 °C
